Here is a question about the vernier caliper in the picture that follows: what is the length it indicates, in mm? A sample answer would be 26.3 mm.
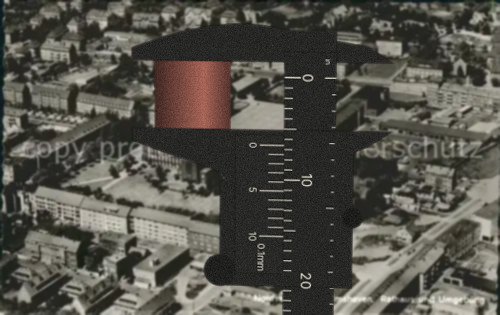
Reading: 6.6 mm
